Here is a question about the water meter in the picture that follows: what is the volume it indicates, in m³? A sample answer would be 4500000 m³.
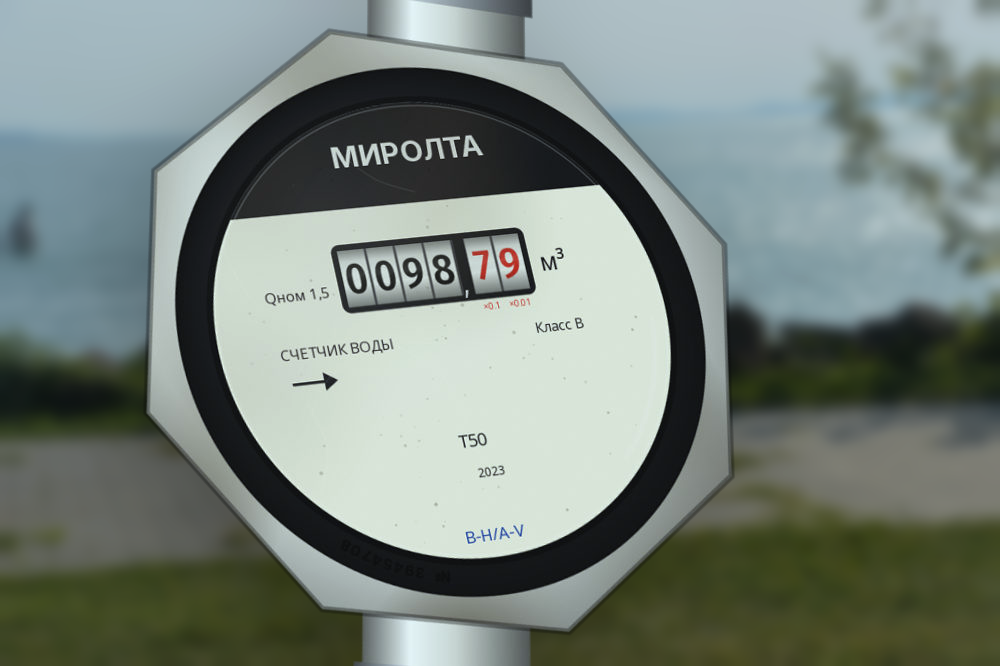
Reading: 98.79 m³
